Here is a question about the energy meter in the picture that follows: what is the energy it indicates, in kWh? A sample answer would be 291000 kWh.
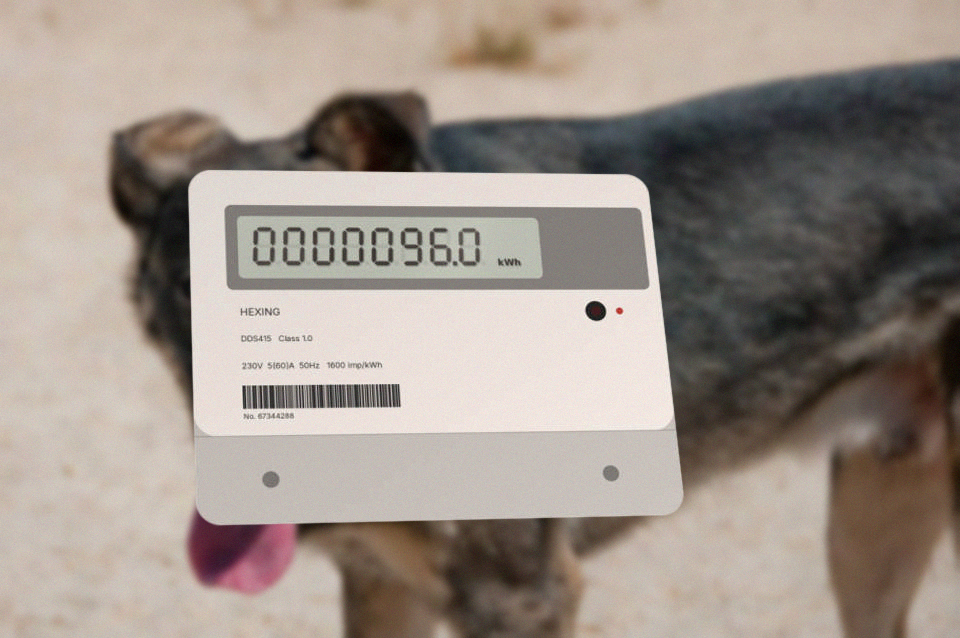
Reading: 96.0 kWh
